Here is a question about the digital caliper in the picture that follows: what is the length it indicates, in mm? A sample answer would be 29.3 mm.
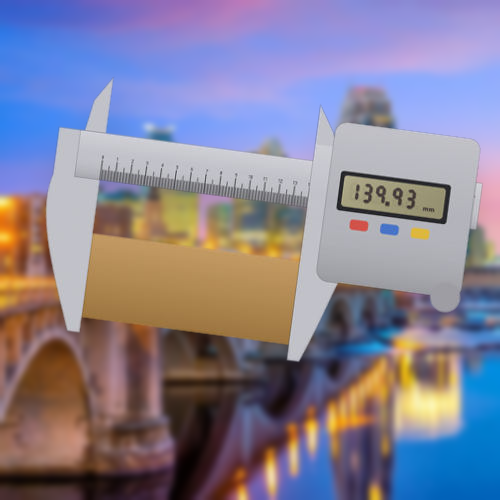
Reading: 139.93 mm
